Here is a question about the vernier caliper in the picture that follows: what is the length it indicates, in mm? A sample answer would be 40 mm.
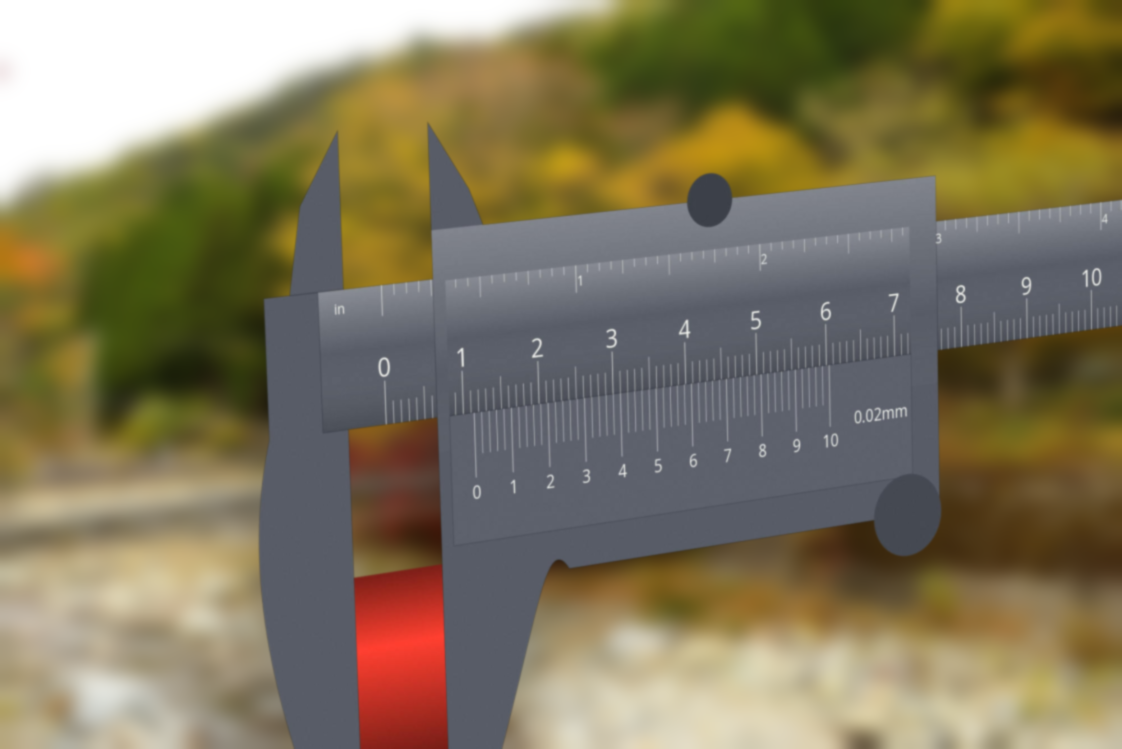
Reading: 11.4 mm
